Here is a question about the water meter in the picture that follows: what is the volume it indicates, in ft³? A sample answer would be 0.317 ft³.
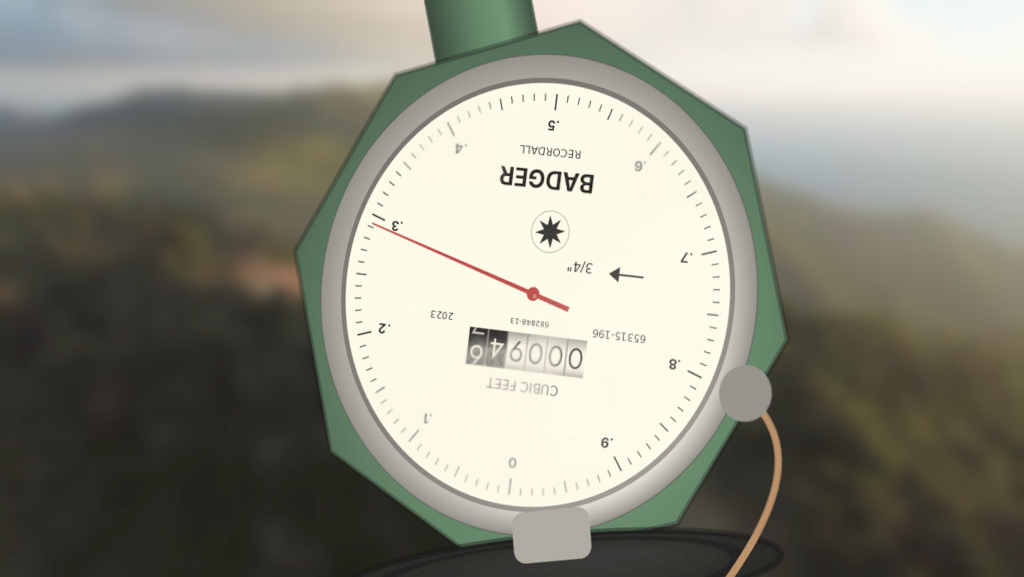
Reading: 946.29 ft³
